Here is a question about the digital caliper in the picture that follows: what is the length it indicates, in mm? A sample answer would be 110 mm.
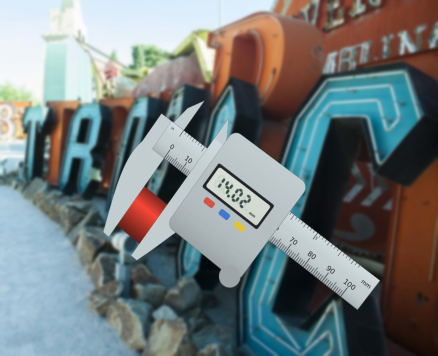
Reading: 14.02 mm
